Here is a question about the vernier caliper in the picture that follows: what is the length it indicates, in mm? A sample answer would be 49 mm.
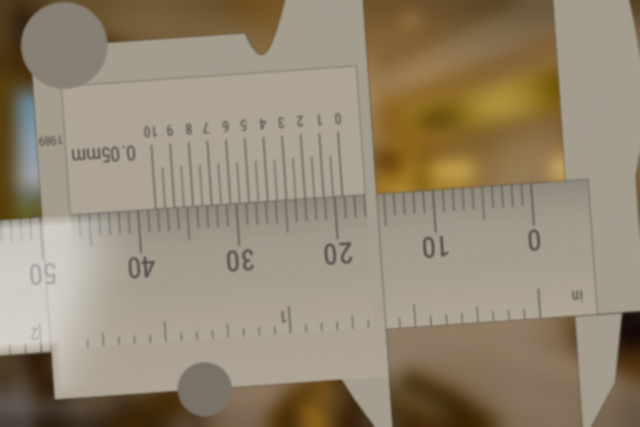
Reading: 19.2 mm
